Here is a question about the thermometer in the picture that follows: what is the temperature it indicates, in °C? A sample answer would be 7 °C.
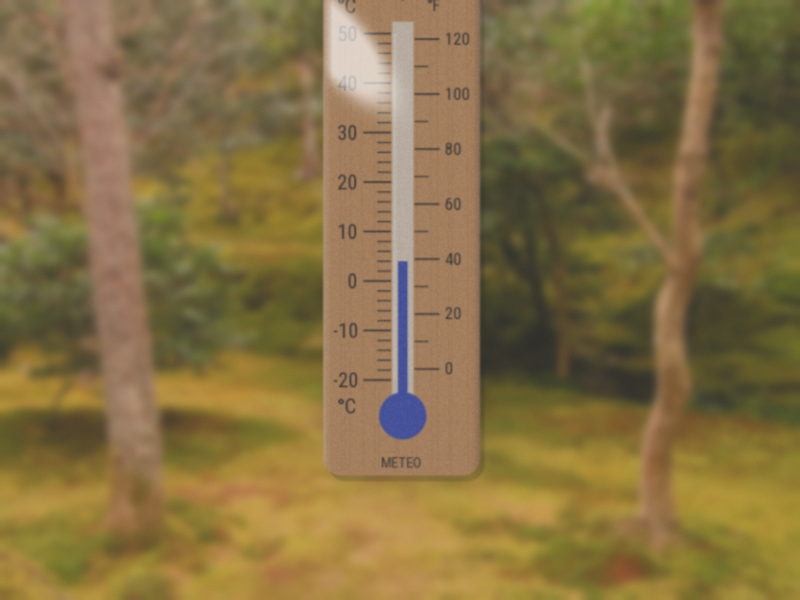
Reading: 4 °C
